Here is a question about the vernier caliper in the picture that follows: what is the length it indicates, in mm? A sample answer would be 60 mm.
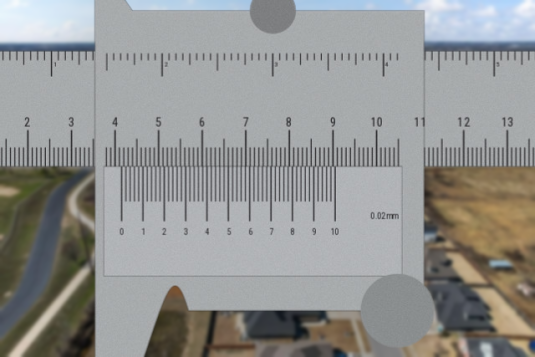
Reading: 41.5 mm
